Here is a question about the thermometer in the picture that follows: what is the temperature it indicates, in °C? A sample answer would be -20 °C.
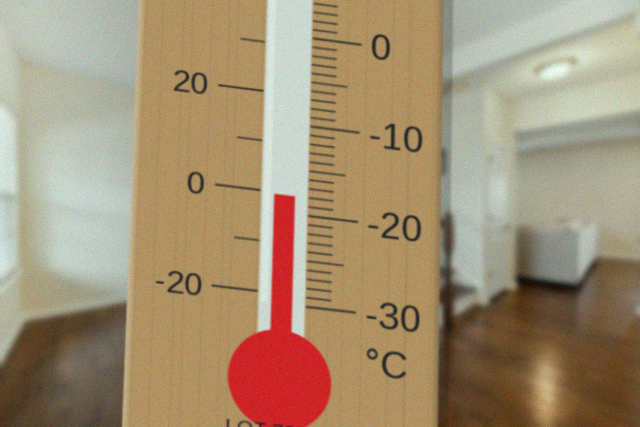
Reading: -18 °C
